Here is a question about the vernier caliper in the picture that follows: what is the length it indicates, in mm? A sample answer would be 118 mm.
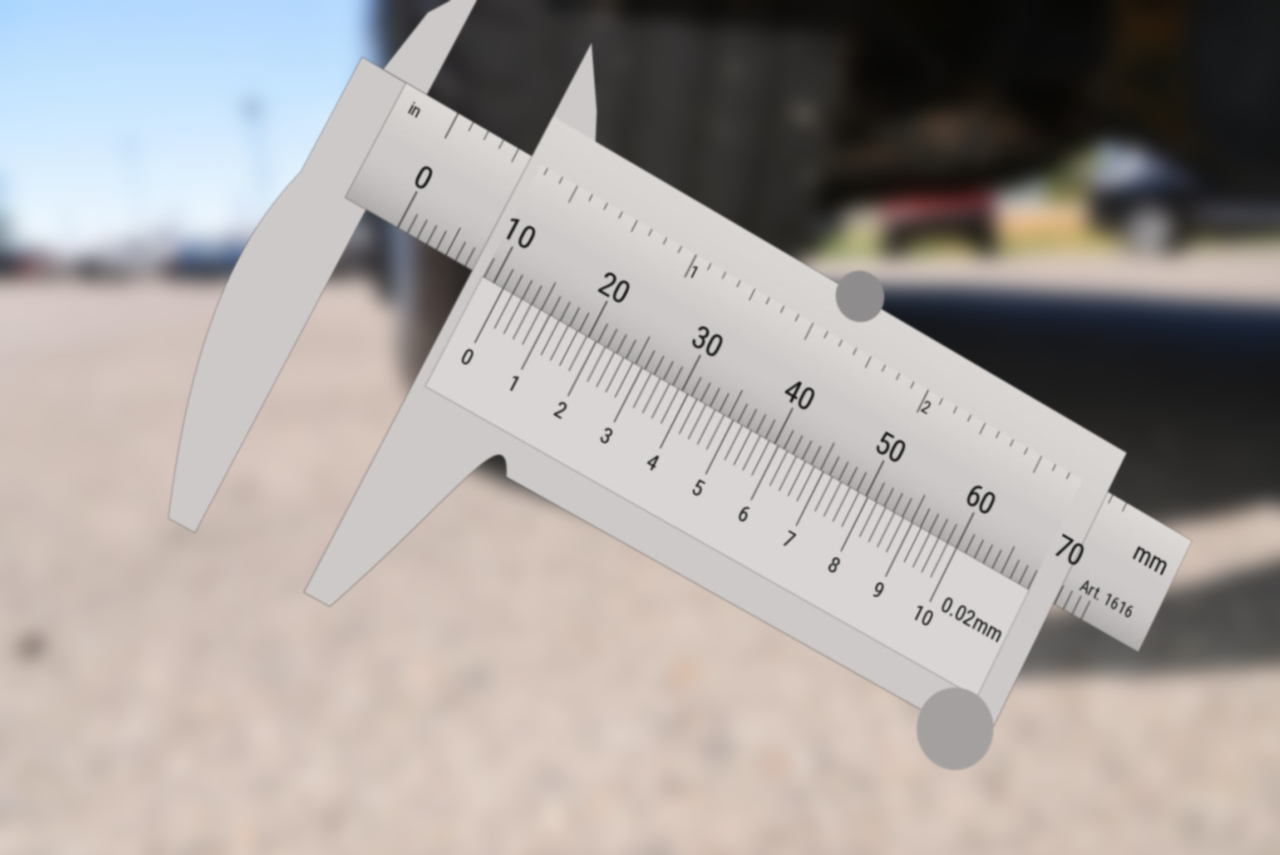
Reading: 11.0 mm
